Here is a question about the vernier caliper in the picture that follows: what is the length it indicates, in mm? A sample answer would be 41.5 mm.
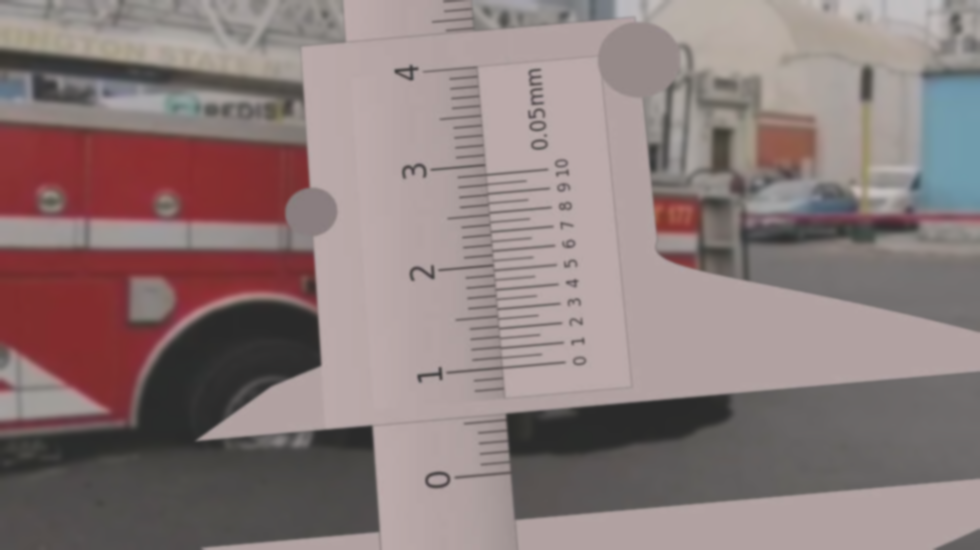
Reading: 10.0 mm
